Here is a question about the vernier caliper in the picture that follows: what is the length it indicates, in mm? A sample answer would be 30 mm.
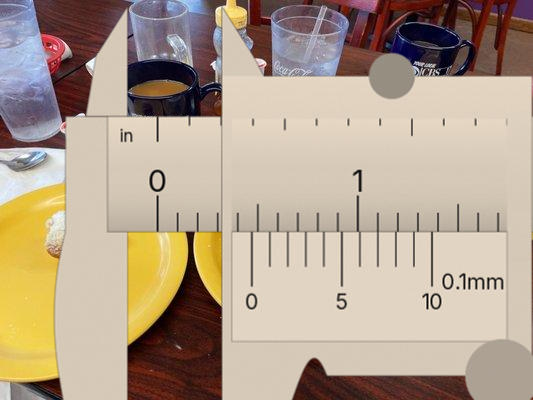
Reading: 4.7 mm
